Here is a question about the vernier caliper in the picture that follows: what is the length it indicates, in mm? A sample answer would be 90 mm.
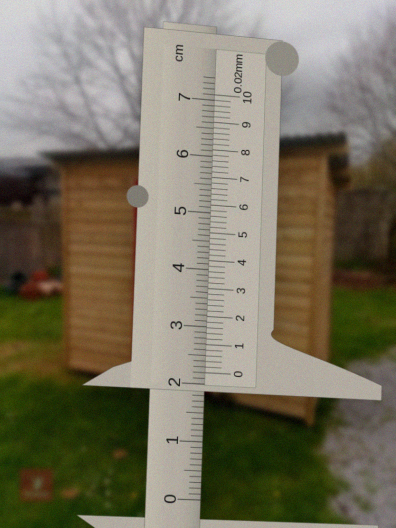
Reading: 22.0 mm
